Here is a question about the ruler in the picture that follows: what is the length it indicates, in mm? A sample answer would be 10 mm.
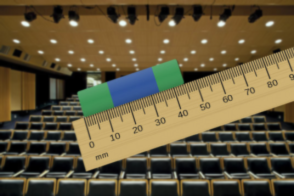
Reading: 45 mm
